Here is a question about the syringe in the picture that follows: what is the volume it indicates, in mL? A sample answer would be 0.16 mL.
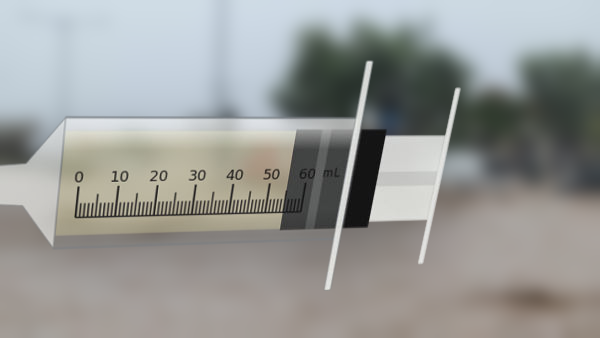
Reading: 55 mL
